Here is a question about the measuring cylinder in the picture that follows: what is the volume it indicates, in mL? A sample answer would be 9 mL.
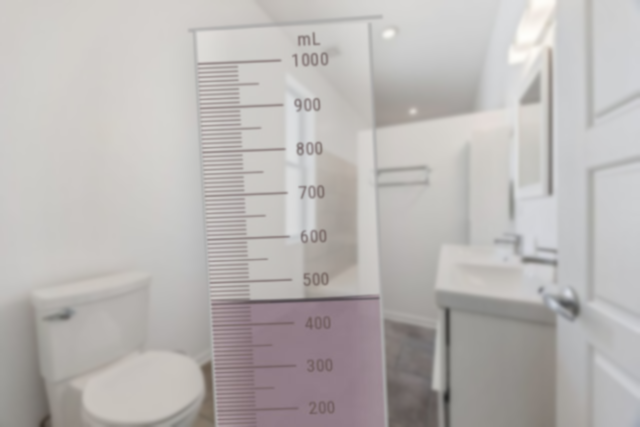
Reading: 450 mL
